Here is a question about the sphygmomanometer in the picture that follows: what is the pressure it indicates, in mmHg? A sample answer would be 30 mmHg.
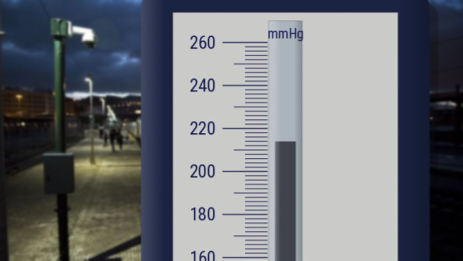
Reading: 214 mmHg
